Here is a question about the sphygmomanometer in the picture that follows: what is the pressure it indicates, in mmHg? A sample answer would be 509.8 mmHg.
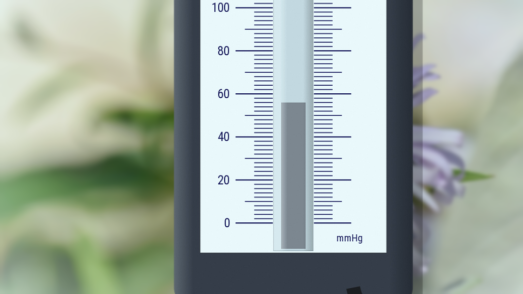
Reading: 56 mmHg
